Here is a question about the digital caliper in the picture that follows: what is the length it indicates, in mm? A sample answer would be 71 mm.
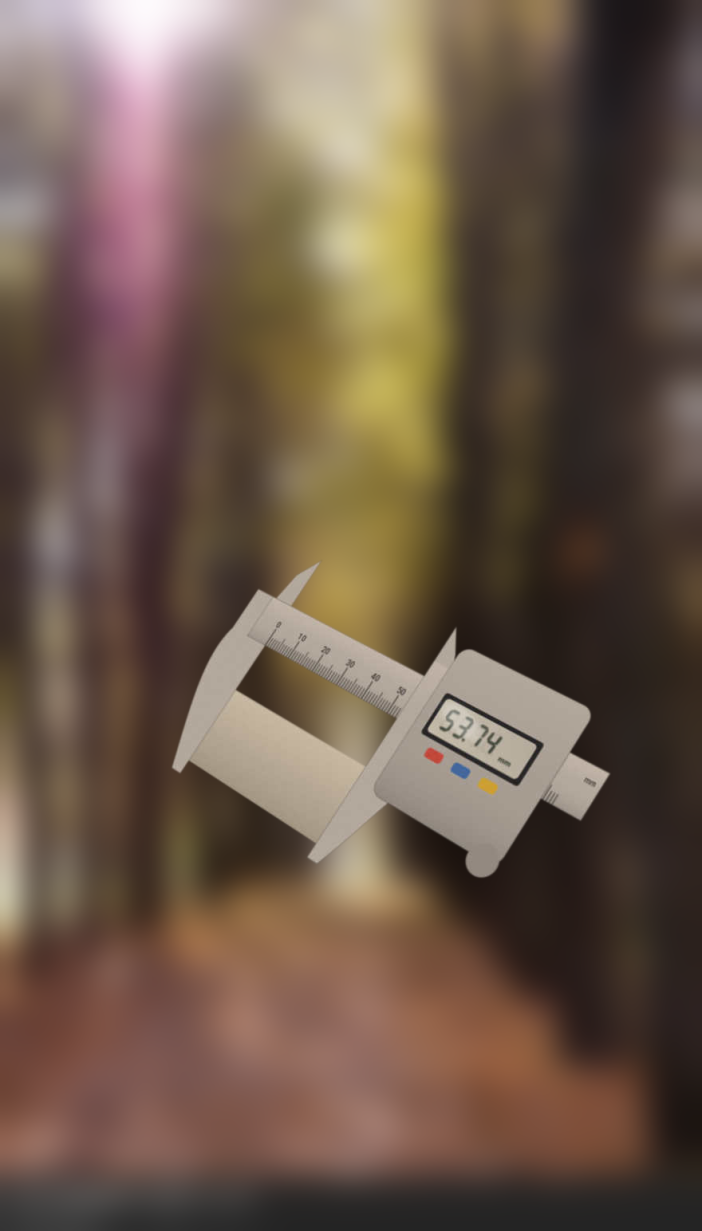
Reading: 53.74 mm
